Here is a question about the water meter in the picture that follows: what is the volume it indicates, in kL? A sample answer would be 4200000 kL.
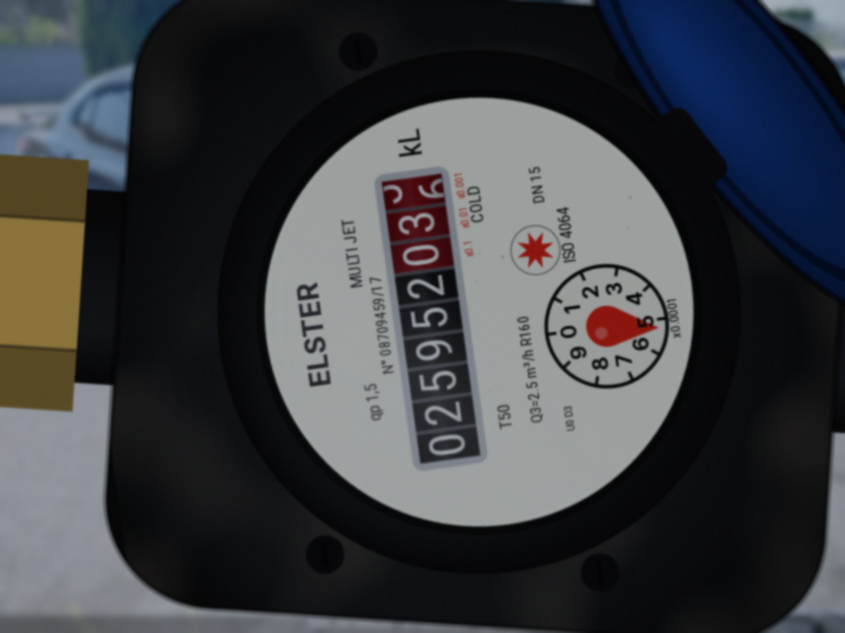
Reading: 25952.0355 kL
